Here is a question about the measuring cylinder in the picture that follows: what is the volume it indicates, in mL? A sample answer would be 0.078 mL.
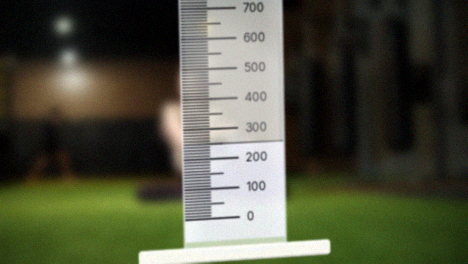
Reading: 250 mL
